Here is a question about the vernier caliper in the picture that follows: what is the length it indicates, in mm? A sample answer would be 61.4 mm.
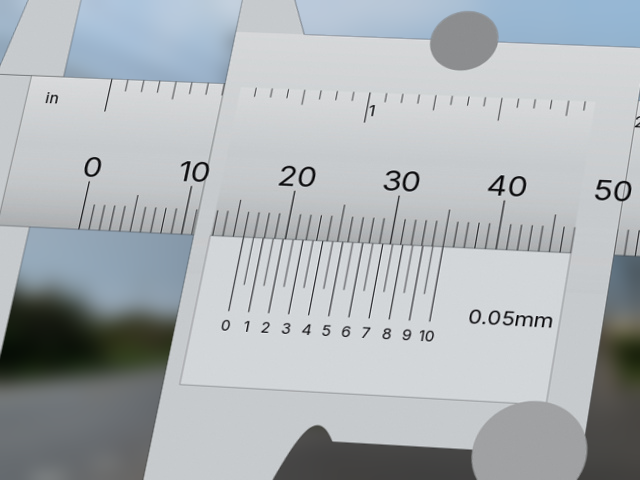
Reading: 16.0 mm
